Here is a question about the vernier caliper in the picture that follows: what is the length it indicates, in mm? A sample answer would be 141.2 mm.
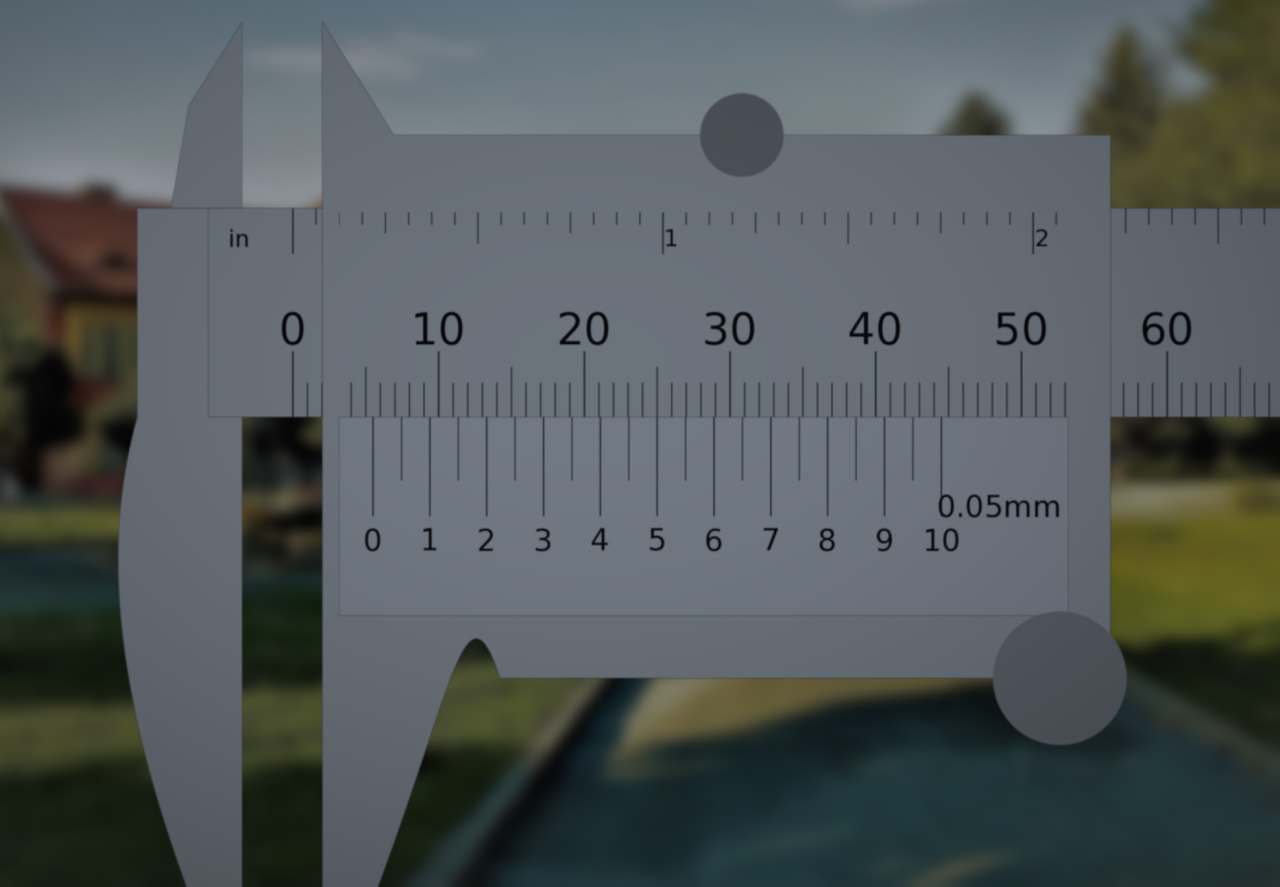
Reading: 5.5 mm
